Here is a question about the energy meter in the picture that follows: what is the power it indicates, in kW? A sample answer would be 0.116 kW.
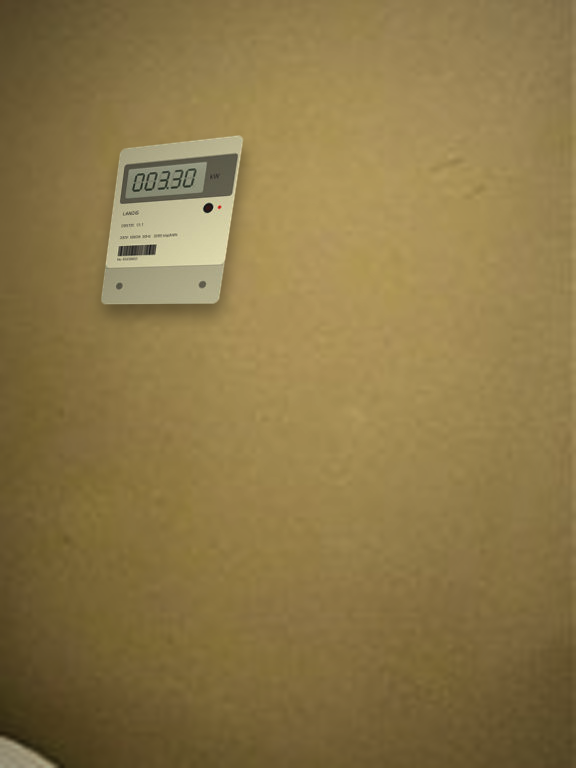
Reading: 3.30 kW
